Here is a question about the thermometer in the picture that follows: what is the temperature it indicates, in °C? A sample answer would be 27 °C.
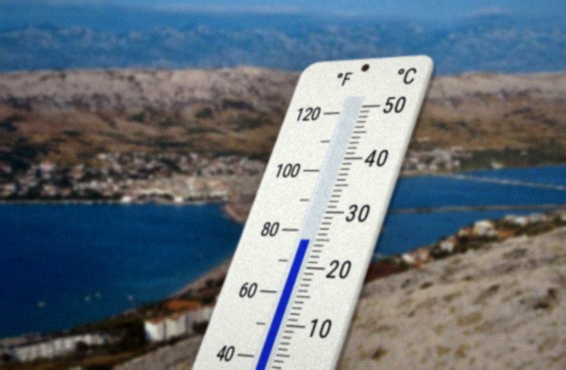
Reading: 25 °C
